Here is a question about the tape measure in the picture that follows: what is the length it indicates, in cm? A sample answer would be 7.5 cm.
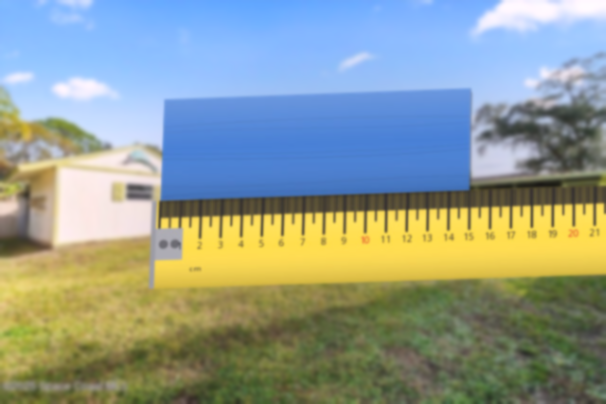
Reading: 15 cm
